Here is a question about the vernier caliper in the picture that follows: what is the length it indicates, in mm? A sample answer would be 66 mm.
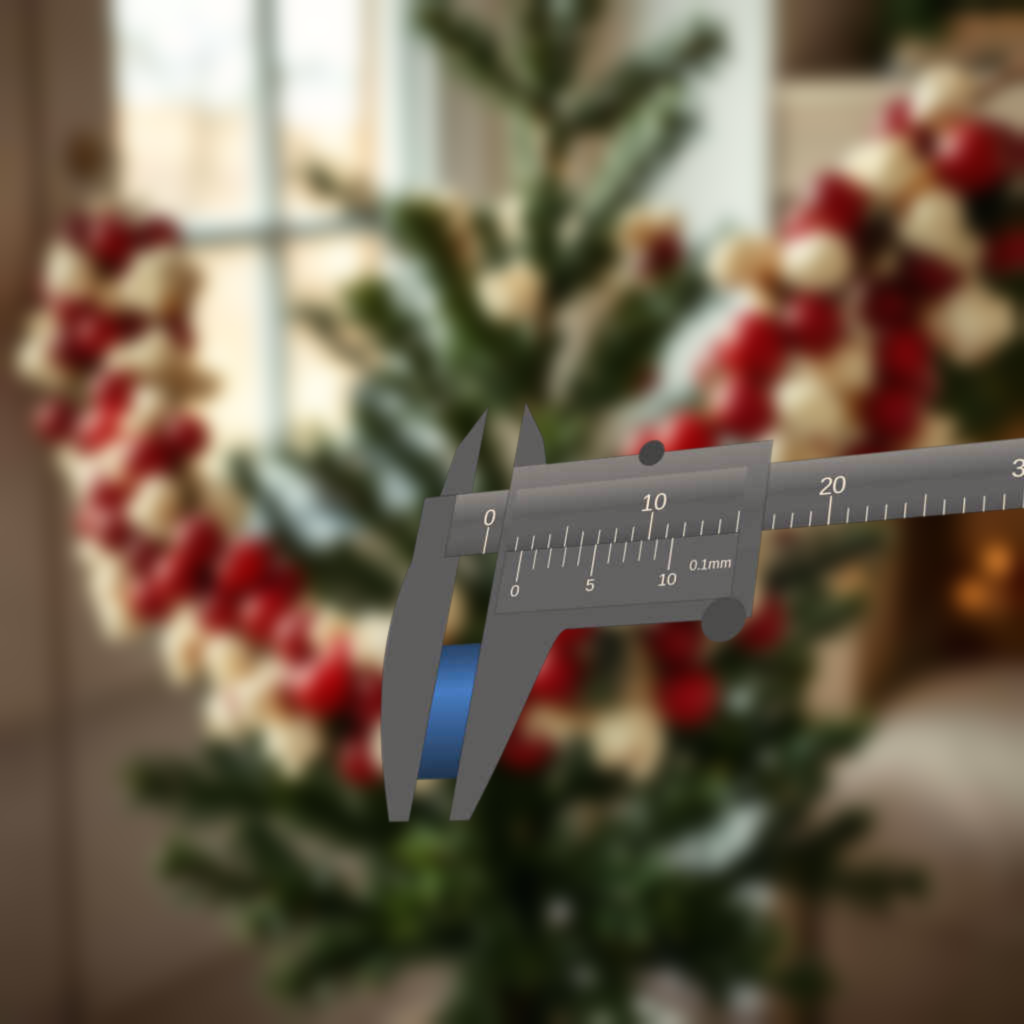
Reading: 2.4 mm
